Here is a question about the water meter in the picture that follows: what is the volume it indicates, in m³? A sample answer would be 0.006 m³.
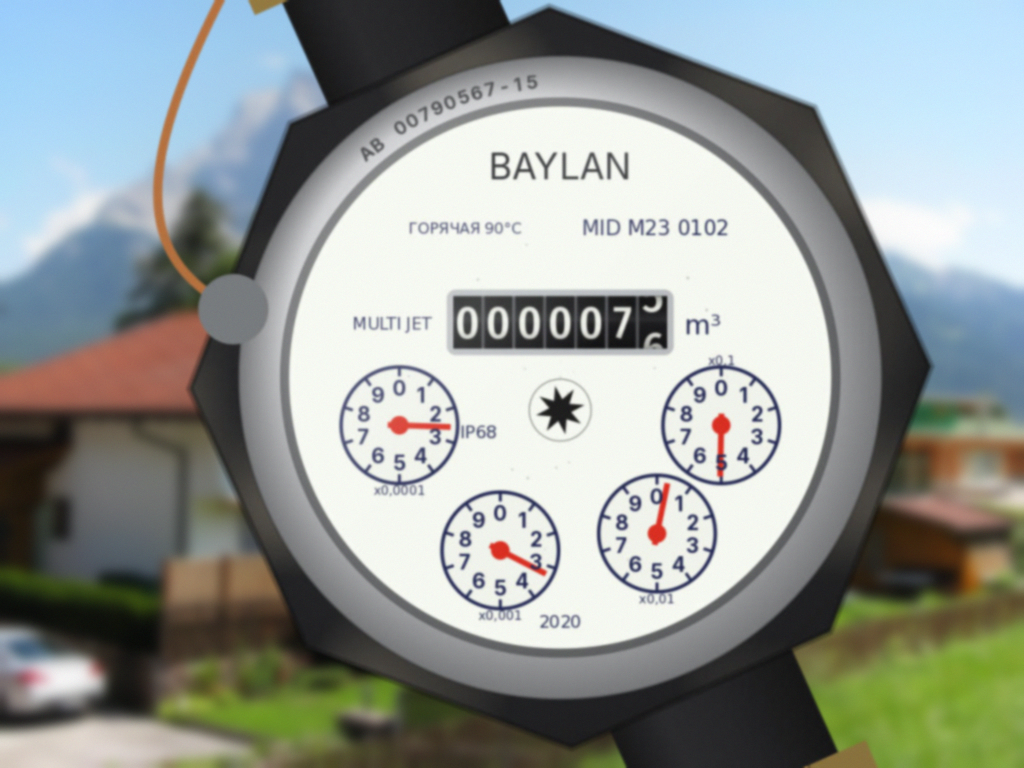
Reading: 75.5032 m³
